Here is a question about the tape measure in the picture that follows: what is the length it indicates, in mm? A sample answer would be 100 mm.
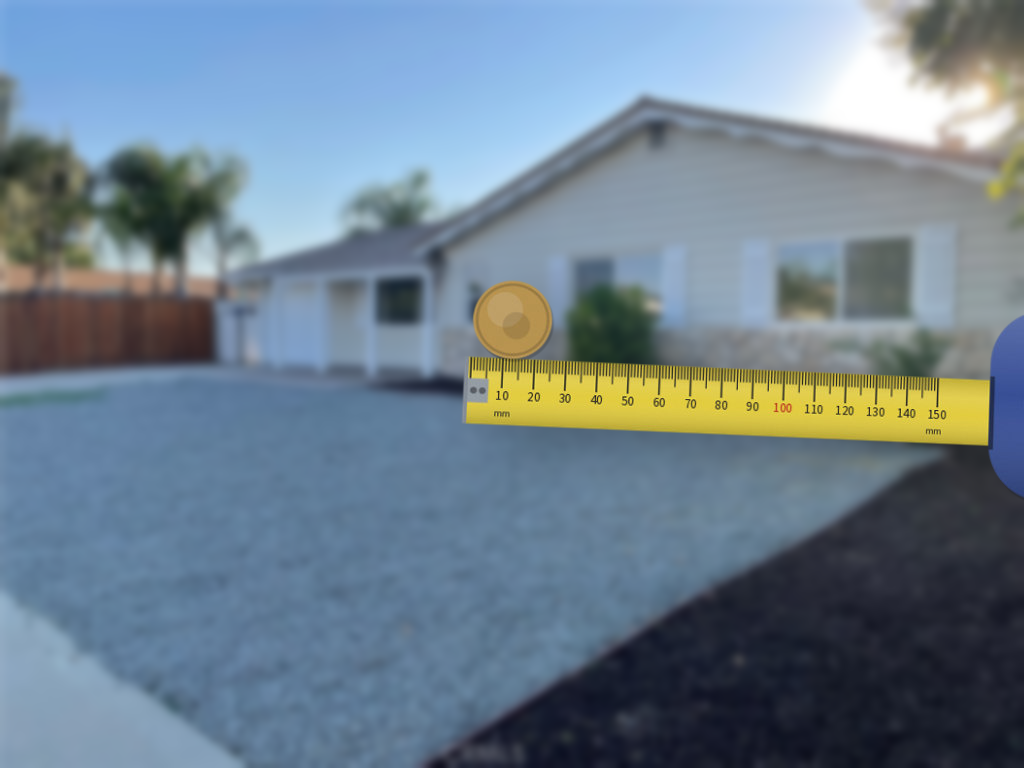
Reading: 25 mm
